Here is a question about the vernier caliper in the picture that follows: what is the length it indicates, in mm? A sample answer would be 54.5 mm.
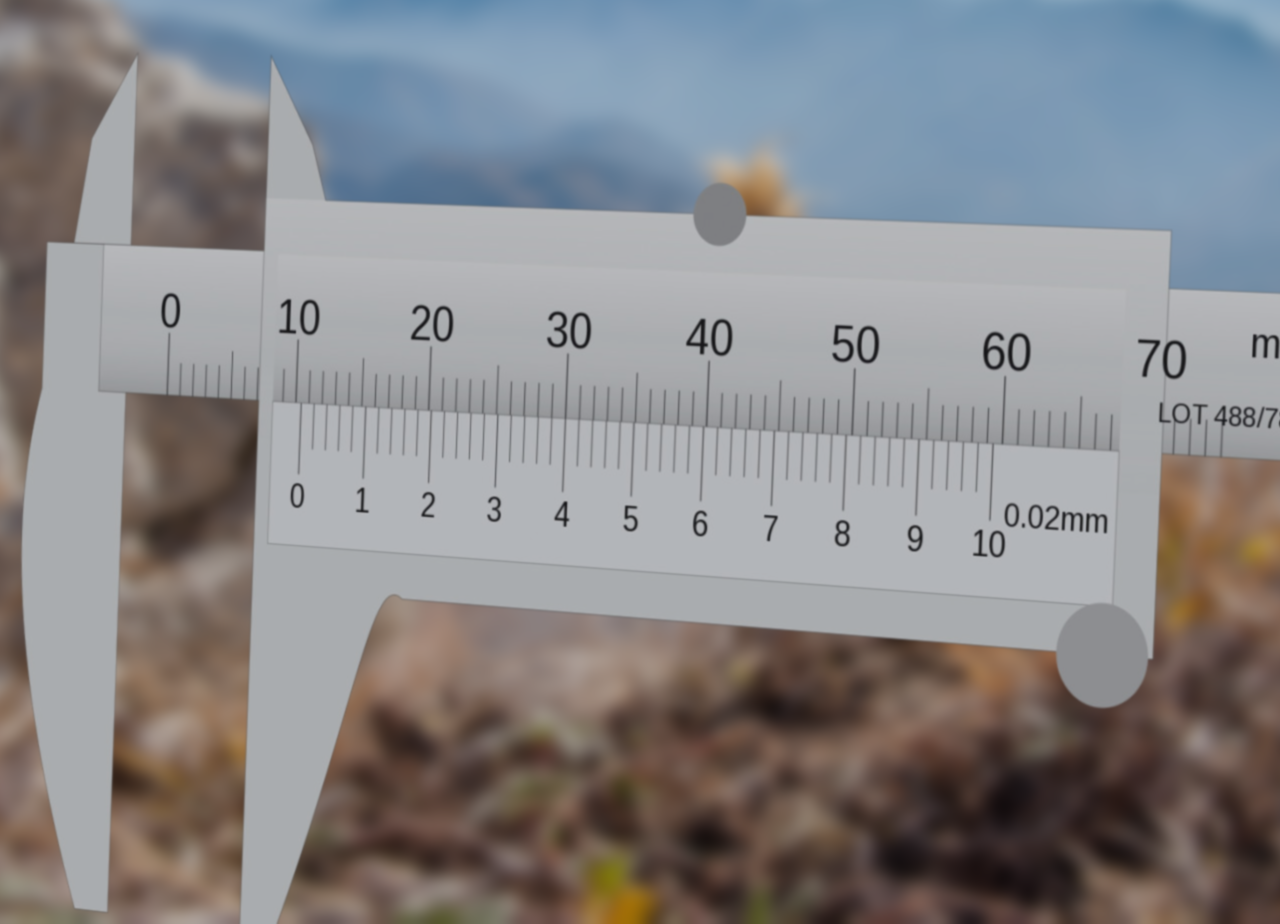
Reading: 10.4 mm
